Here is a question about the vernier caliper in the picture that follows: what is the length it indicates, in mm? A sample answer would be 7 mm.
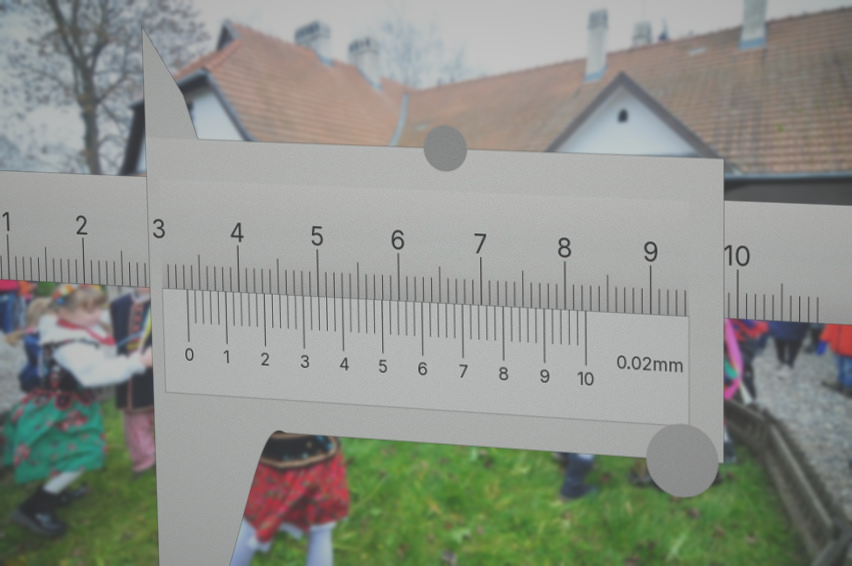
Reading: 33.4 mm
